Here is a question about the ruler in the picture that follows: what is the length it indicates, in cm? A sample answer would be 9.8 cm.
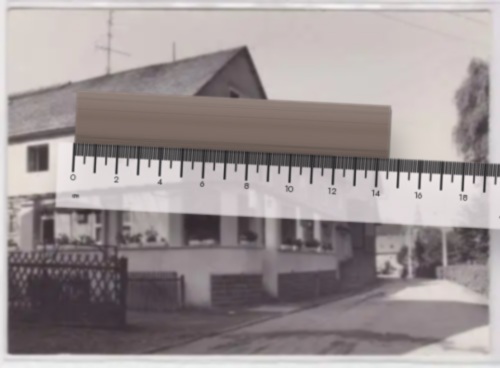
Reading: 14.5 cm
